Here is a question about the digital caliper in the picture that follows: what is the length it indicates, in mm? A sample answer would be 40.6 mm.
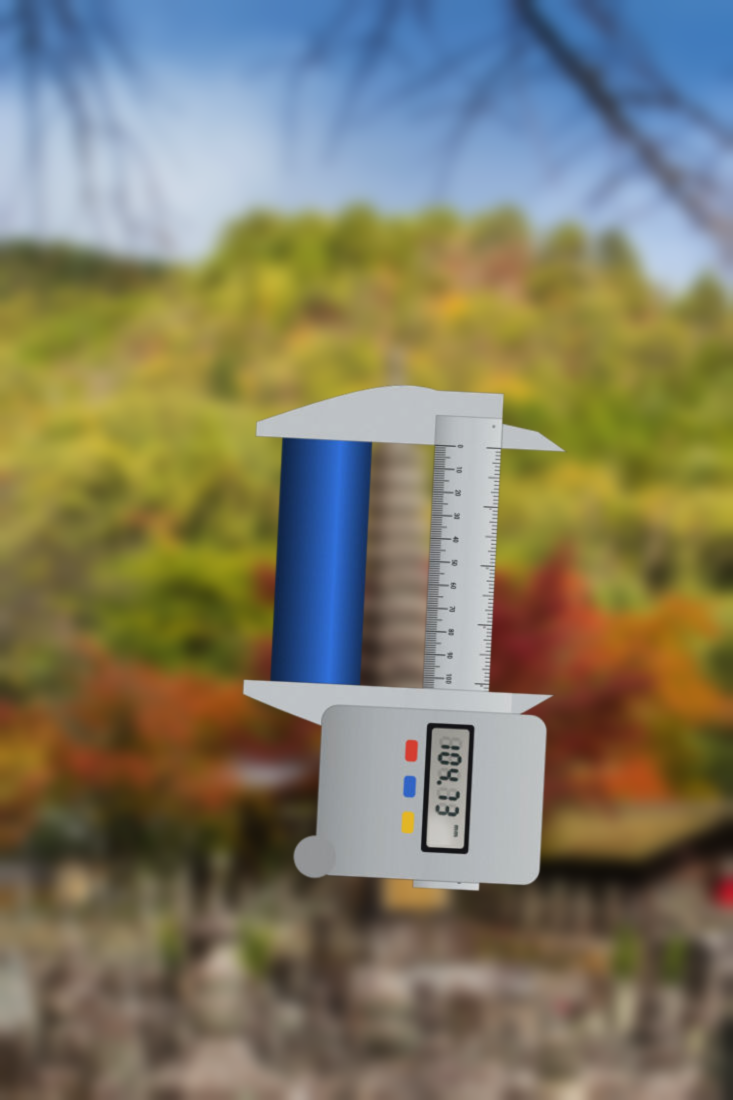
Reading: 104.73 mm
